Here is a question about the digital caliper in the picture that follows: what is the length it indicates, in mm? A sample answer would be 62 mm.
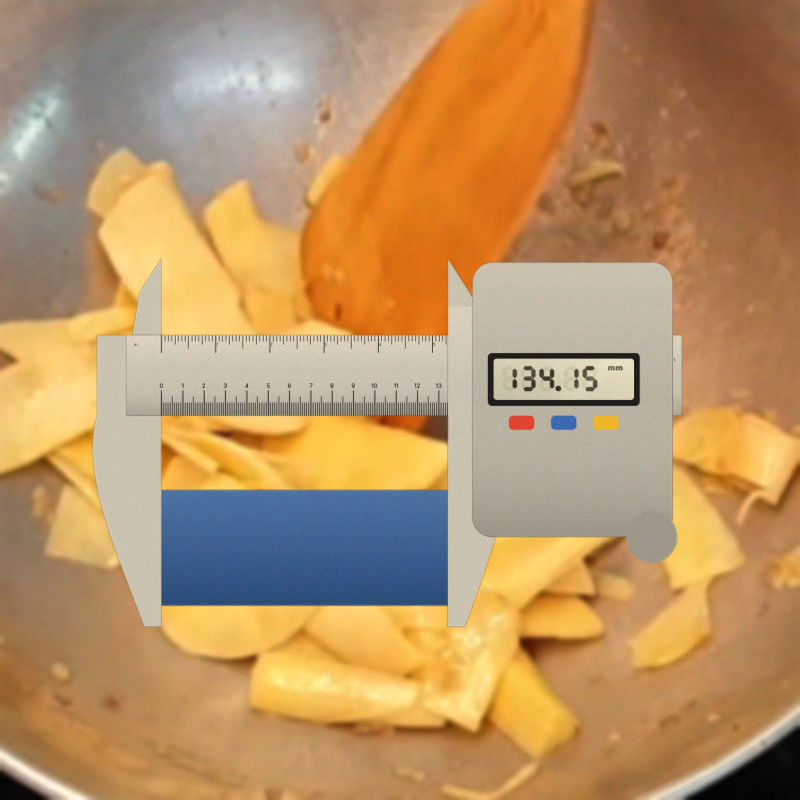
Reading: 134.15 mm
